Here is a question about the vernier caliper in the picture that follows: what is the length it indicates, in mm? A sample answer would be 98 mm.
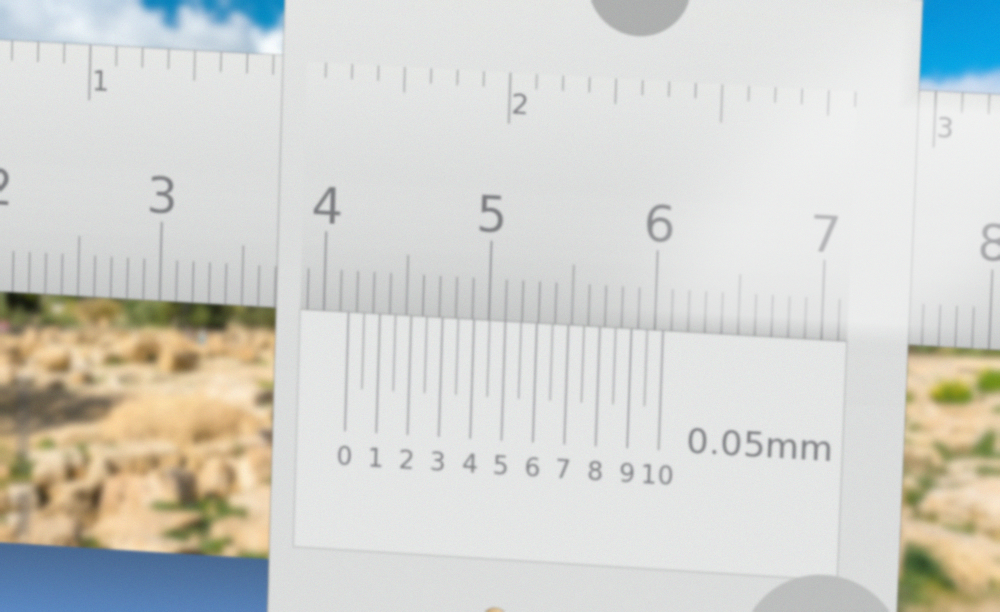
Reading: 41.5 mm
